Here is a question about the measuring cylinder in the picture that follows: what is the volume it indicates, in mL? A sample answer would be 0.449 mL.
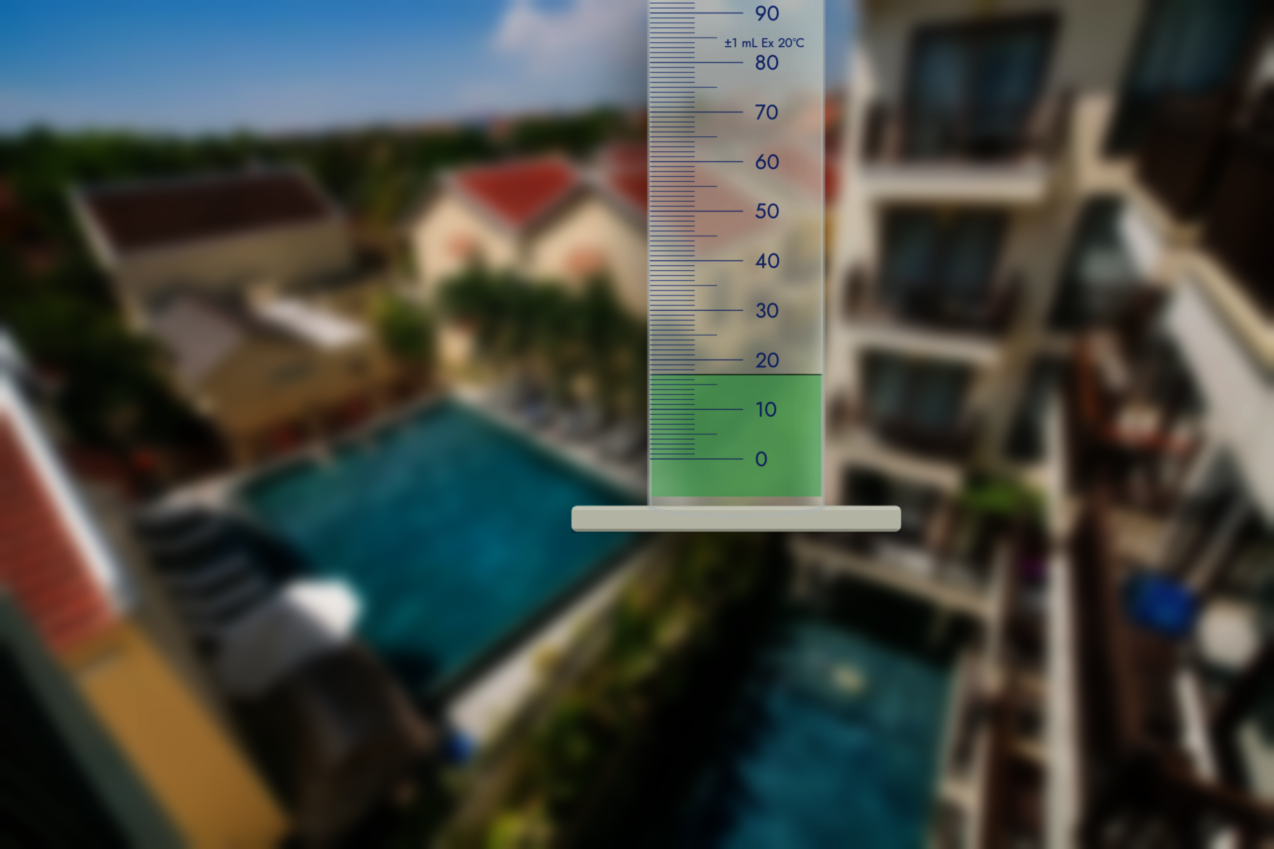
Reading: 17 mL
